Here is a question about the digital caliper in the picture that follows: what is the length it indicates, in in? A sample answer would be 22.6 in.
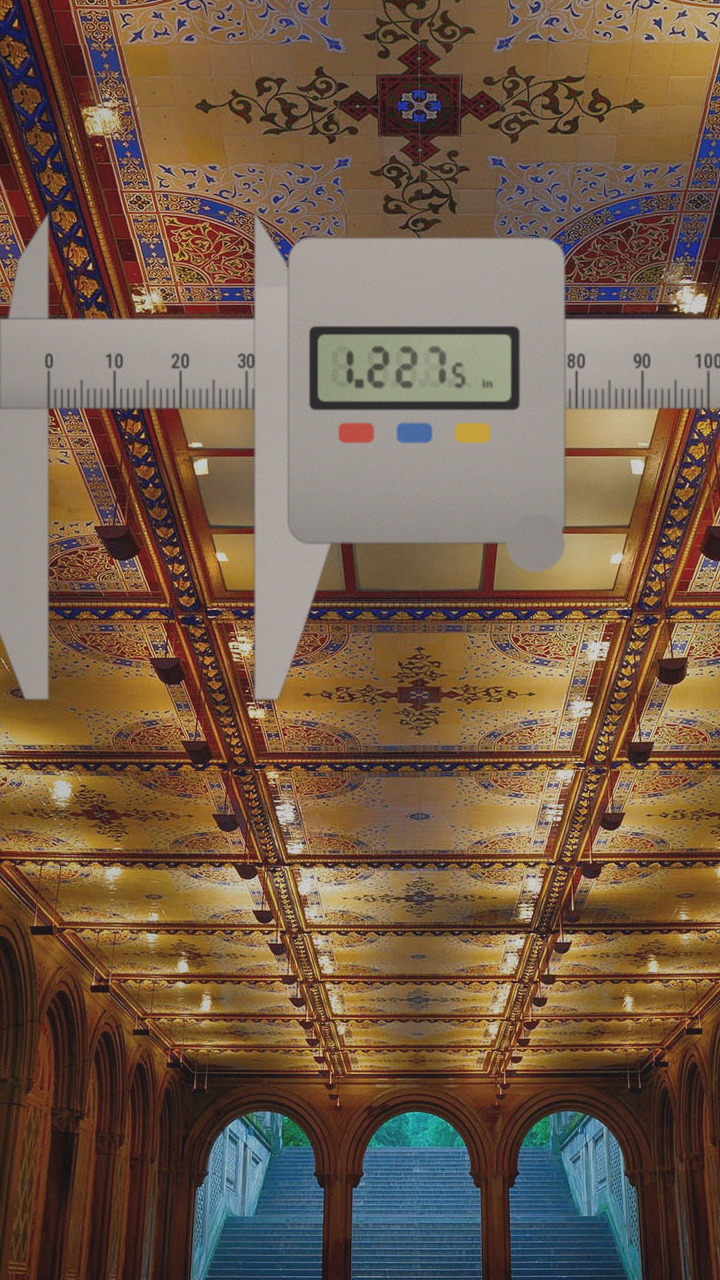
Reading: 1.2275 in
